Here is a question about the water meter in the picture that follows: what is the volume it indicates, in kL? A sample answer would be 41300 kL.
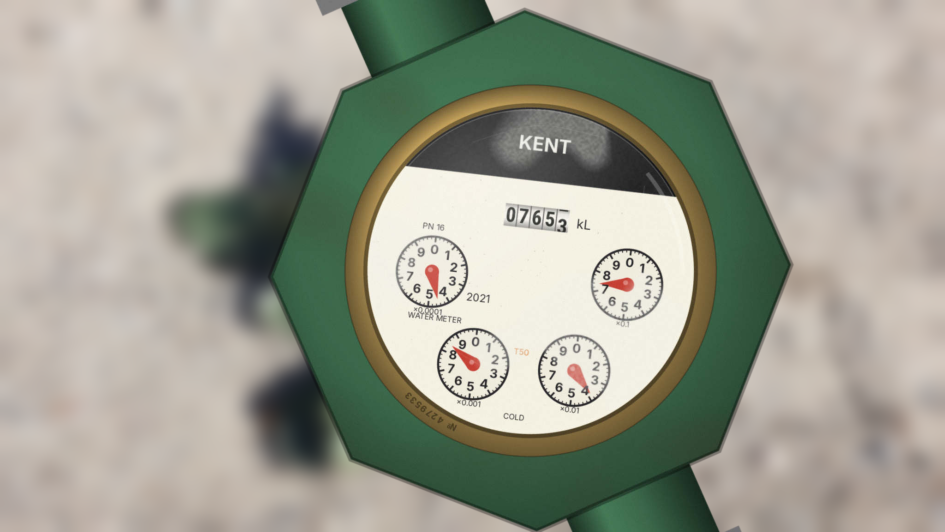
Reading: 7652.7384 kL
